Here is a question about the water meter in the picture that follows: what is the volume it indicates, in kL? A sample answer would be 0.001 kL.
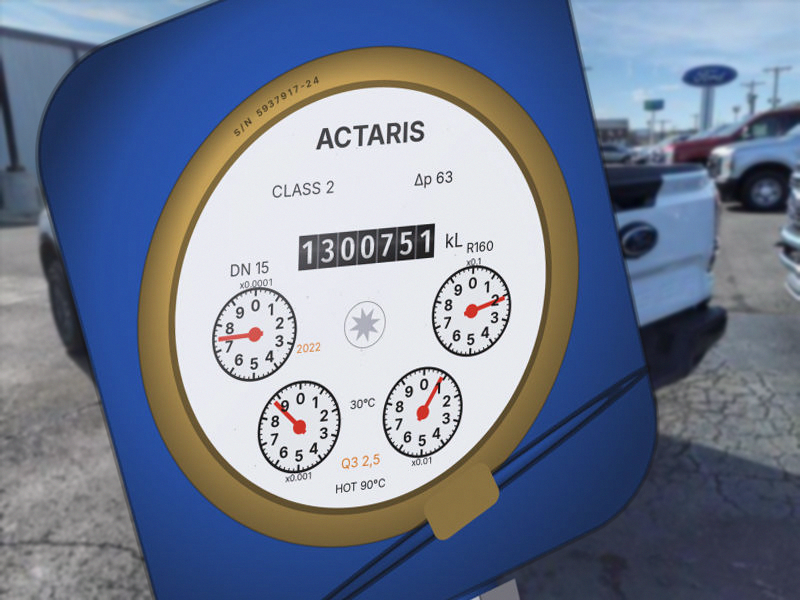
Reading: 1300751.2087 kL
